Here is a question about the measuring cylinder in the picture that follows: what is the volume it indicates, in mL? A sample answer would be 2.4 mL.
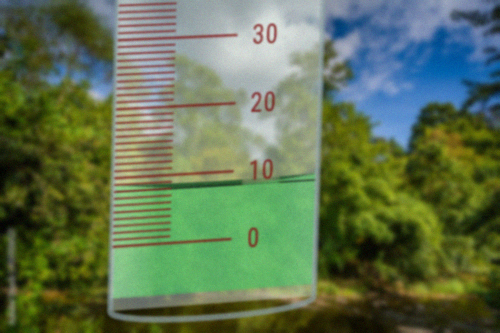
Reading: 8 mL
